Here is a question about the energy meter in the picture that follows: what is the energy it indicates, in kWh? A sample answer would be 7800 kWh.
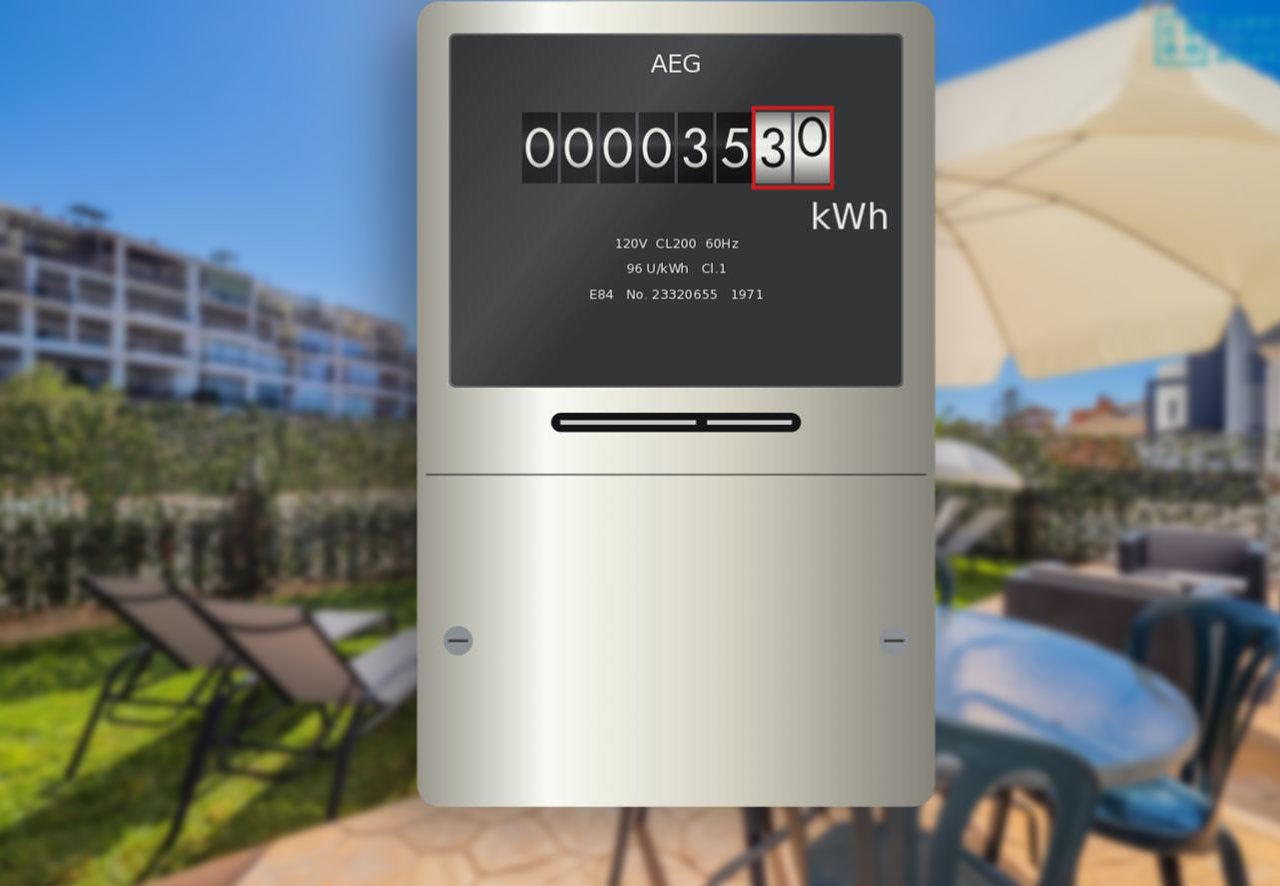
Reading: 35.30 kWh
